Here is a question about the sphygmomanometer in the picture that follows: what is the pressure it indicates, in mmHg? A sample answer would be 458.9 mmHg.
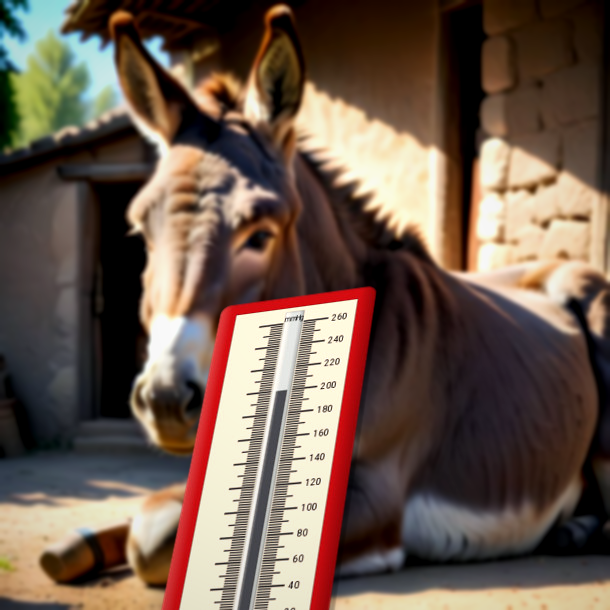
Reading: 200 mmHg
